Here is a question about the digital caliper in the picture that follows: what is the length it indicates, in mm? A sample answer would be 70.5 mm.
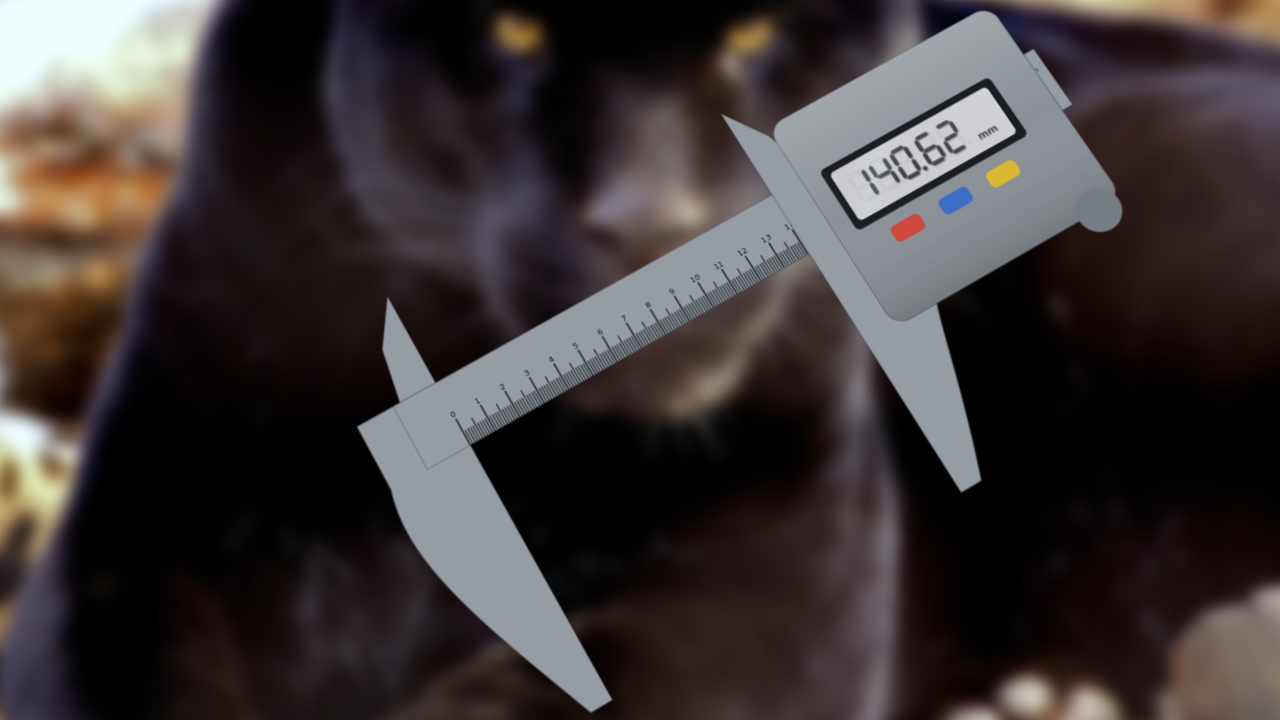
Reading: 140.62 mm
